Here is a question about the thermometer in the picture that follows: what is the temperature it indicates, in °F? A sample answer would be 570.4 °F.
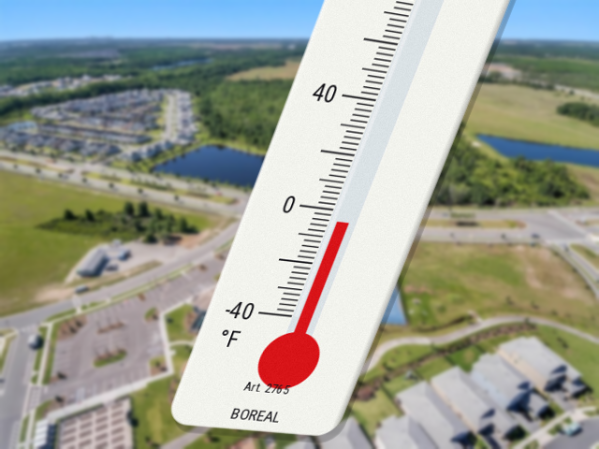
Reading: -4 °F
